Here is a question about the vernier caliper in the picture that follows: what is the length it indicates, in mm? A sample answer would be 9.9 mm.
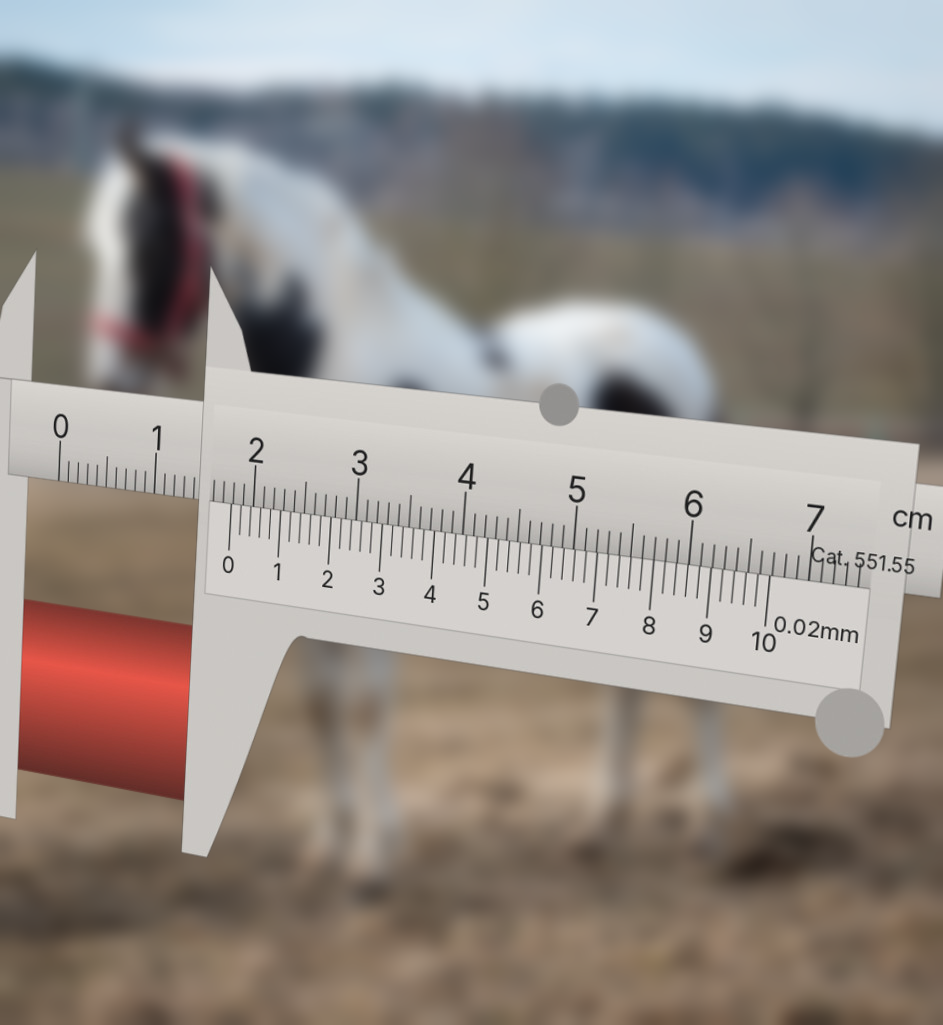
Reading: 17.8 mm
